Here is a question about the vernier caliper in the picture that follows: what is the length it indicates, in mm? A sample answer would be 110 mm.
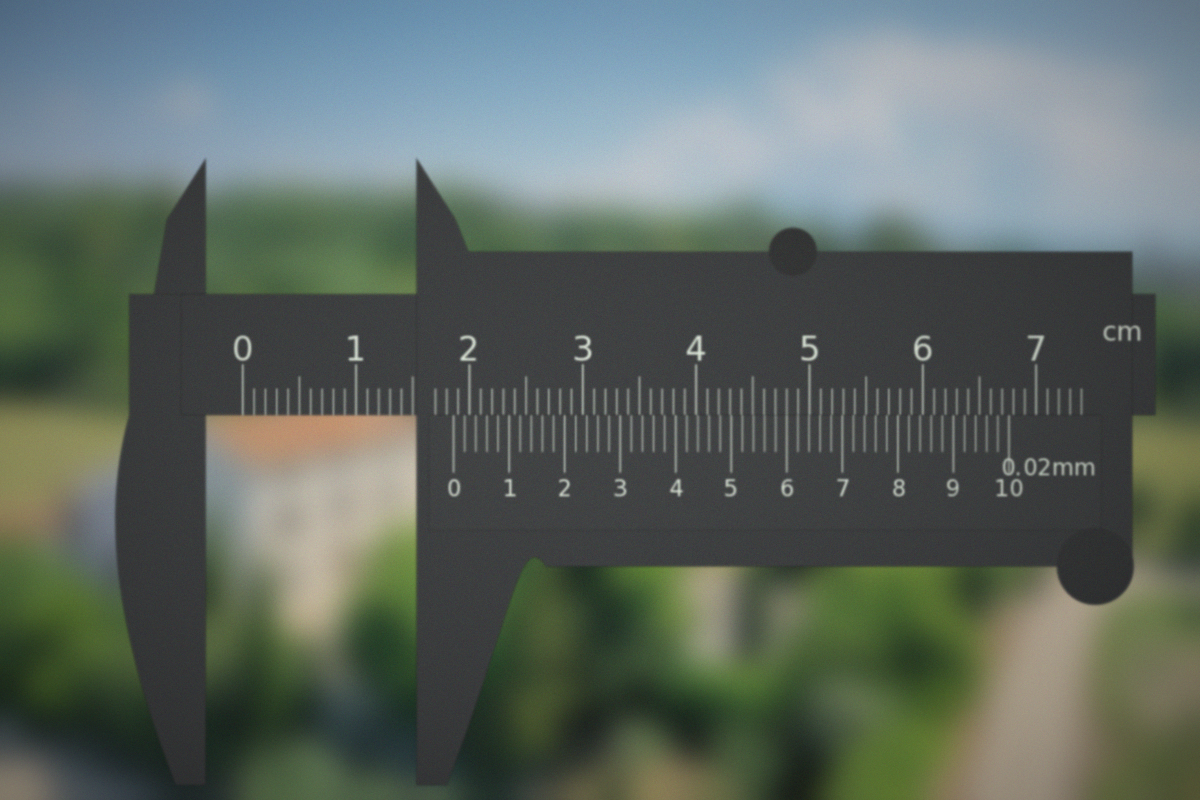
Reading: 18.6 mm
